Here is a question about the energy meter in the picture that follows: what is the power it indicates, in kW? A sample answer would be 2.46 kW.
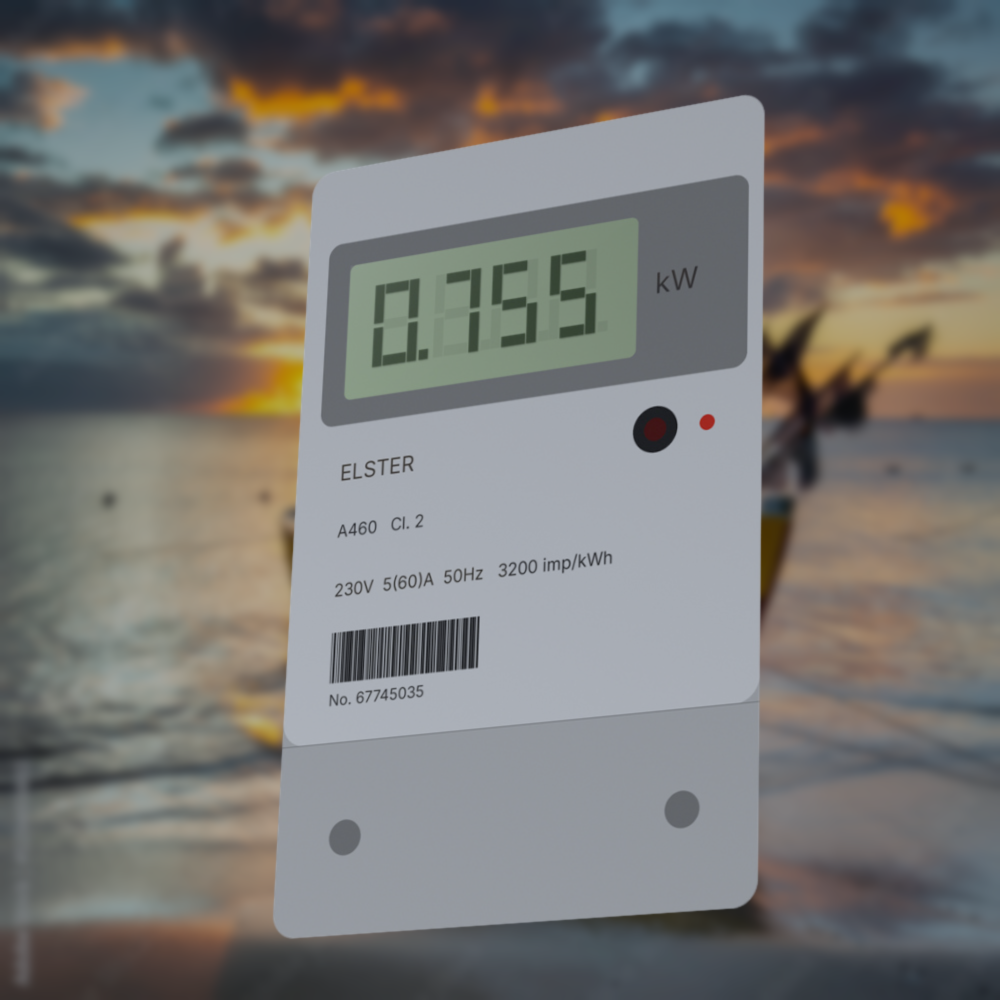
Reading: 0.755 kW
